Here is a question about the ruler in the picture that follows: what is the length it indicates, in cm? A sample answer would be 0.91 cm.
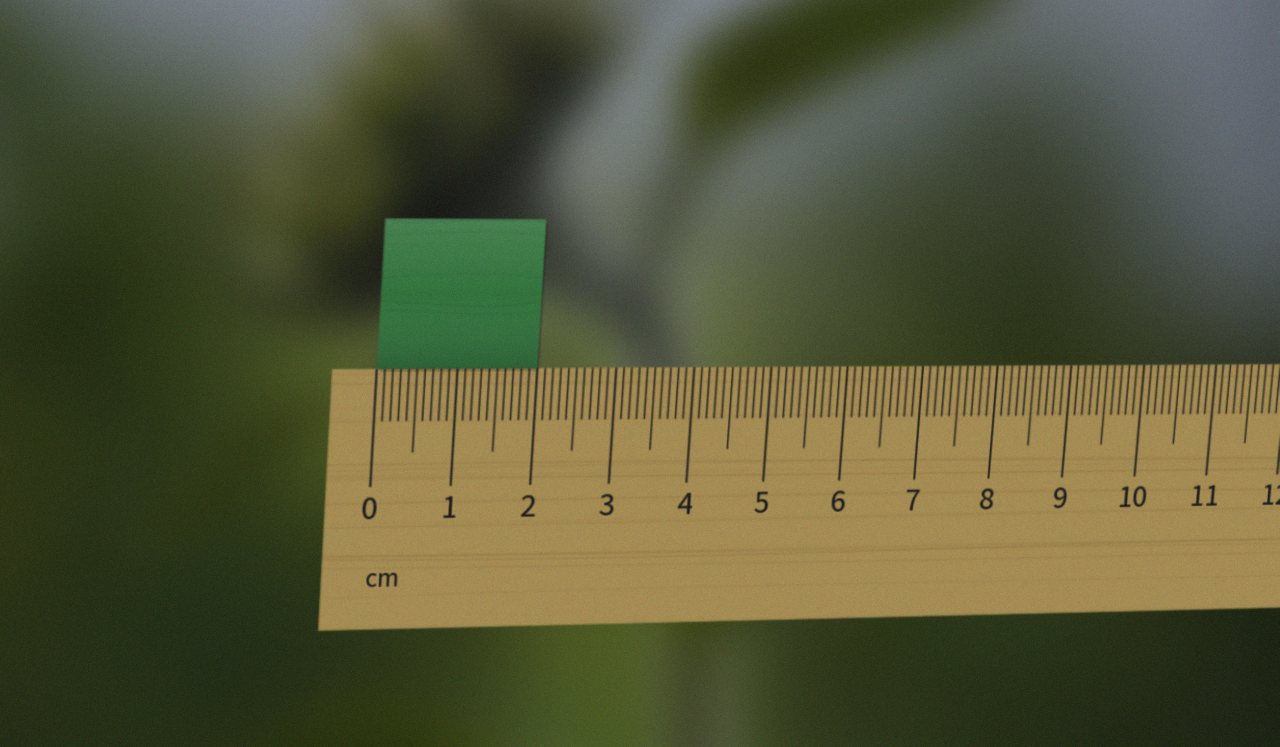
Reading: 2 cm
